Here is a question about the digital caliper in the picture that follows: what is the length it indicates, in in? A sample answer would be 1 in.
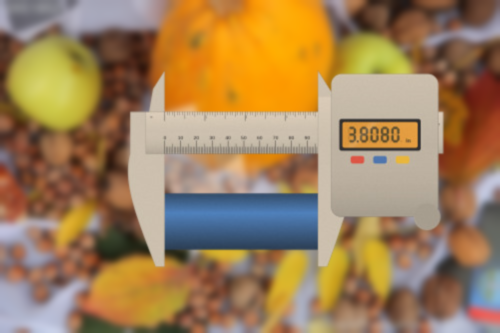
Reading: 3.8080 in
